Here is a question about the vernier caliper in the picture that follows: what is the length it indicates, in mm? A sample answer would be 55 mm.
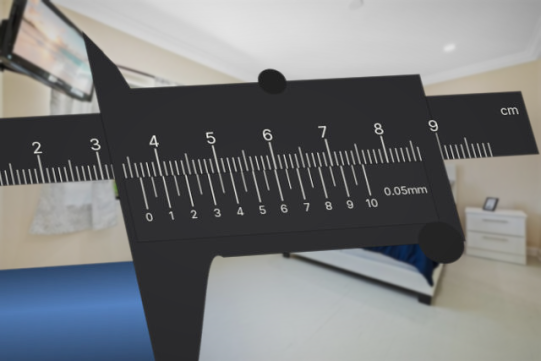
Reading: 36.4 mm
